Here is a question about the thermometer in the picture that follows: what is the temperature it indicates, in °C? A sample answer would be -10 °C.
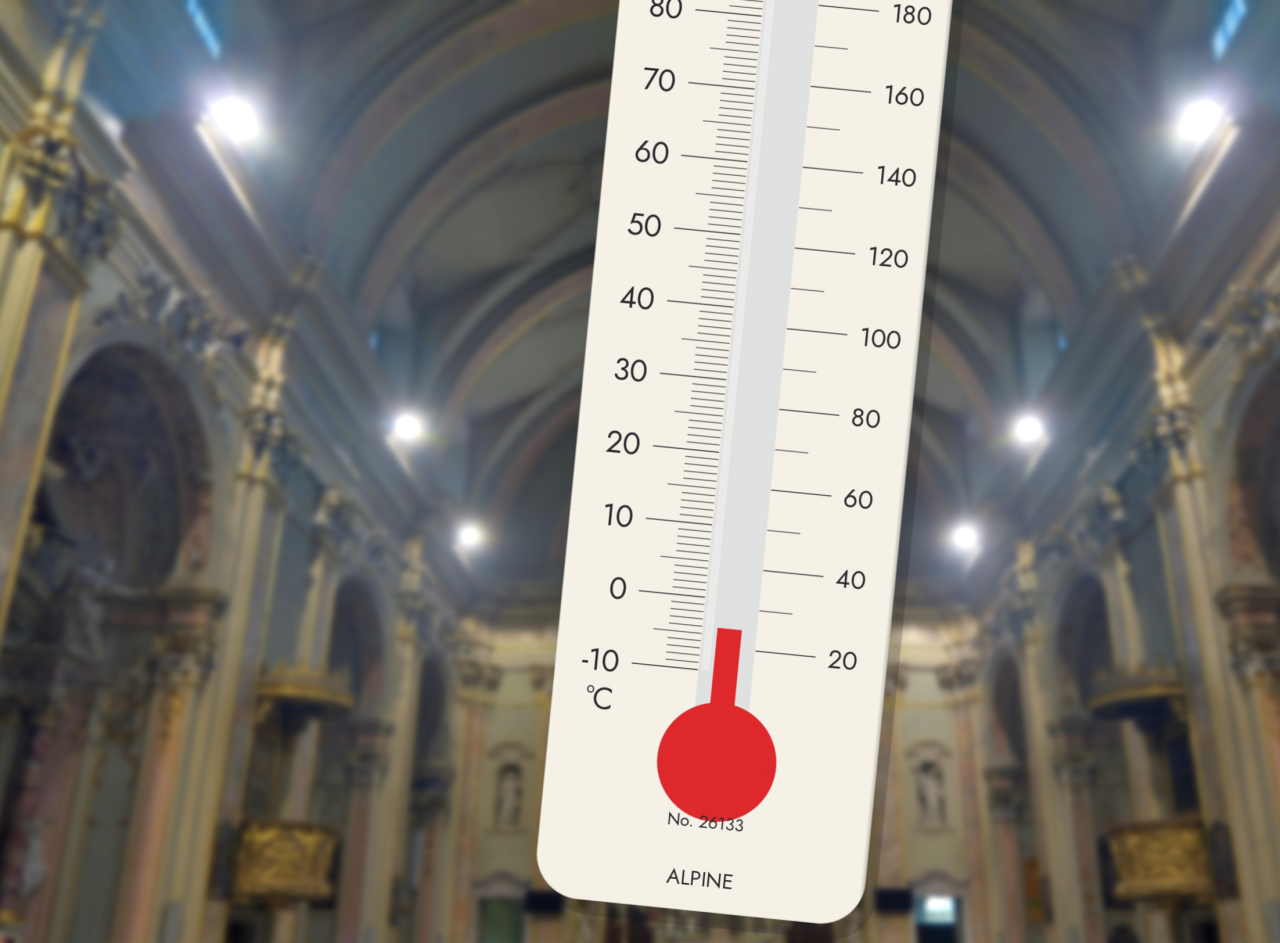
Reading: -4 °C
